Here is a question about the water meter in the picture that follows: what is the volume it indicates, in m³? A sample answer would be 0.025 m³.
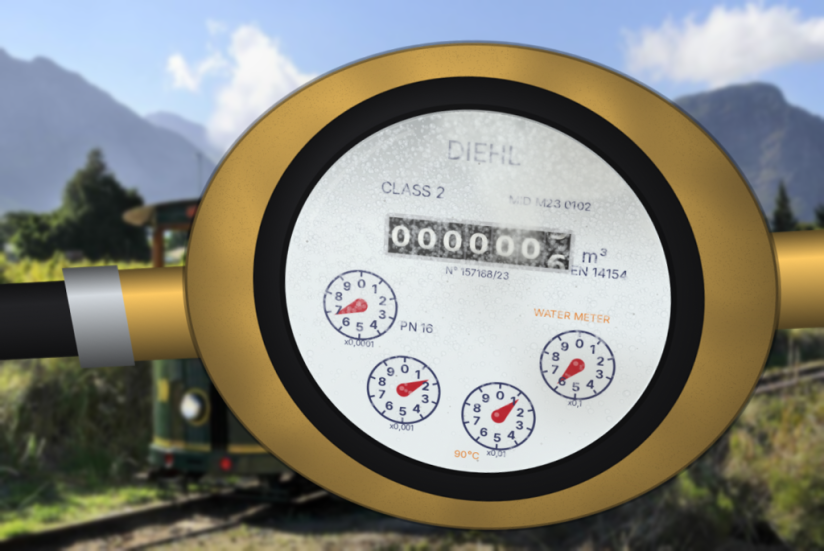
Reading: 5.6116 m³
